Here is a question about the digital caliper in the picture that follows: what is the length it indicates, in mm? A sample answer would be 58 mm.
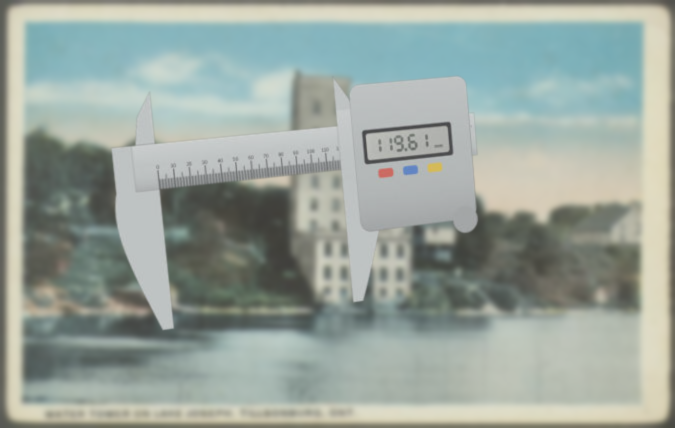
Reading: 119.61 mm
